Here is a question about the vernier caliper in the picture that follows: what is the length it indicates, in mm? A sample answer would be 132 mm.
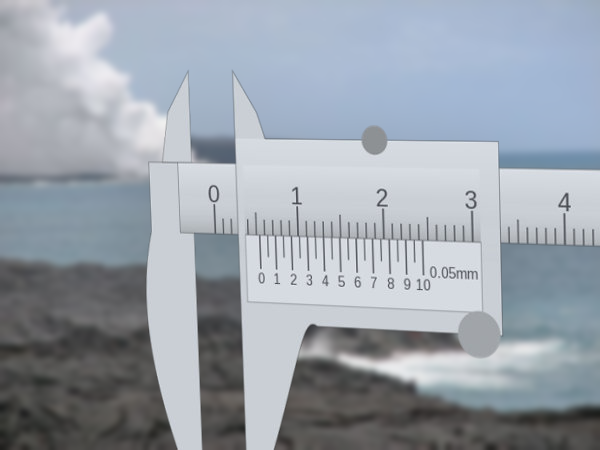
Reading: 5.4 mm
